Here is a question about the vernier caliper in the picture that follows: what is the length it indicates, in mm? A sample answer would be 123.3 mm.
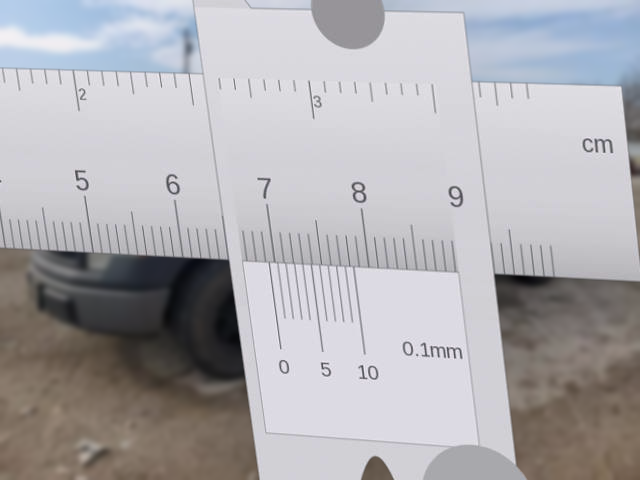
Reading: 69.4 mm
